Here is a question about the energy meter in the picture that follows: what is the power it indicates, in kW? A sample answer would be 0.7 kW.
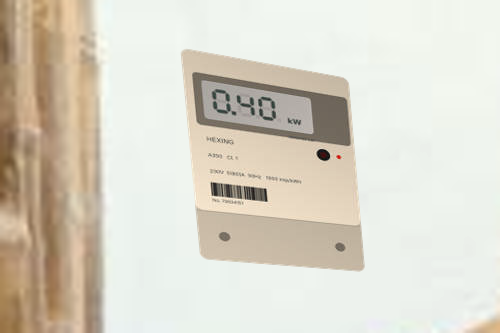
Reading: 0.40 kW
